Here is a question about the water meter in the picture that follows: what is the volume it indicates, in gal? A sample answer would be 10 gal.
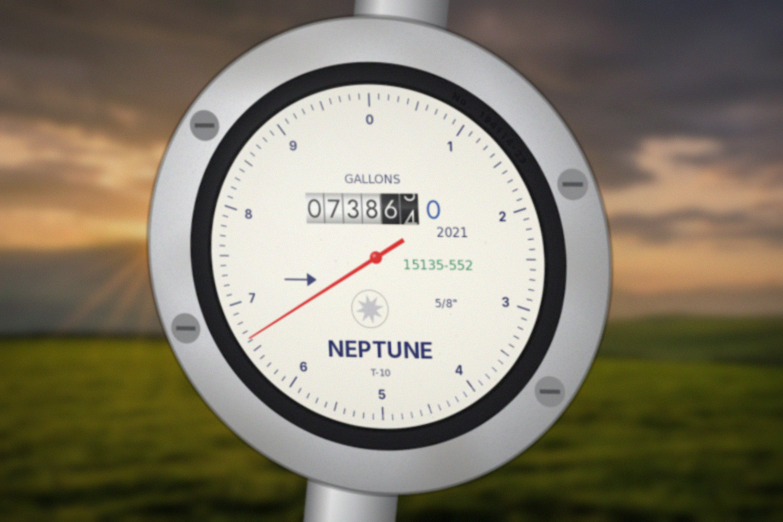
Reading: 738636.6 gal
